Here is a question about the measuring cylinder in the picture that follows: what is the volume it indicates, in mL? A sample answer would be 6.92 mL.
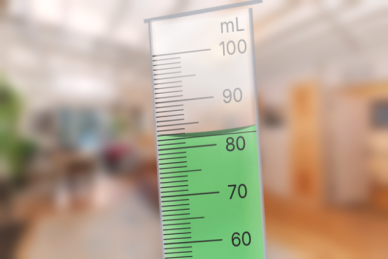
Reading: 82 mL
